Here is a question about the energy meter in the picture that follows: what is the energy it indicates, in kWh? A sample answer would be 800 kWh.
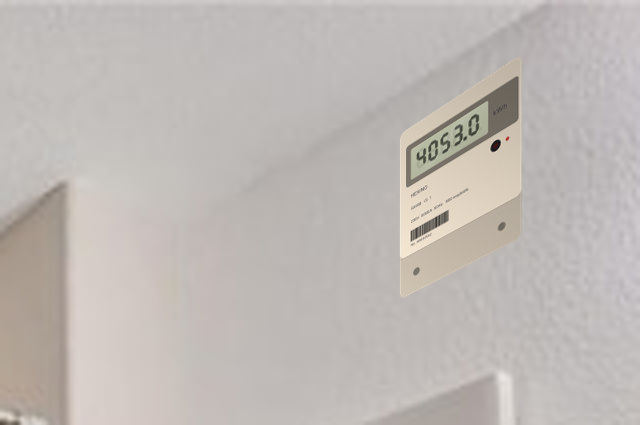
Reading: 4053.0 kWh
